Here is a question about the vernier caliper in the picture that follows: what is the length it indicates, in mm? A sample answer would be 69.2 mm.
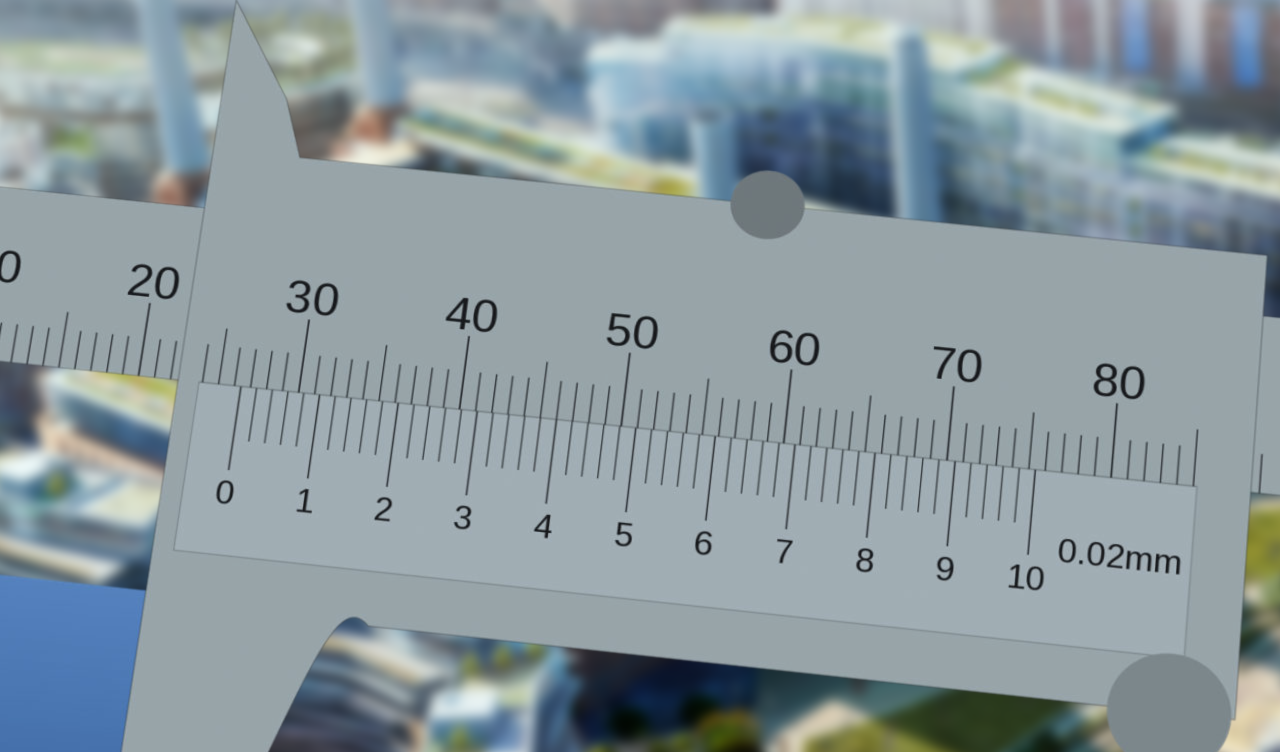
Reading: 26.4 mm
